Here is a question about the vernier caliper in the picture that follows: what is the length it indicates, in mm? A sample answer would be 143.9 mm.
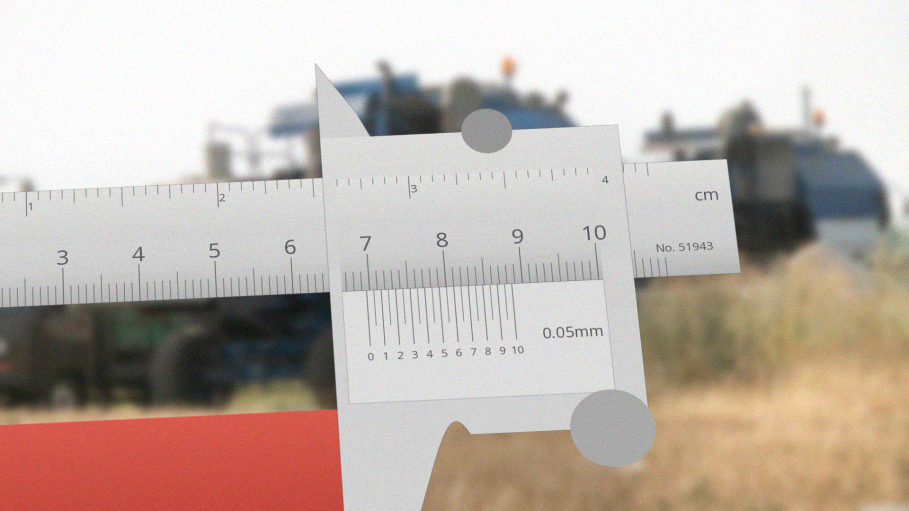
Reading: 69.6 mm
